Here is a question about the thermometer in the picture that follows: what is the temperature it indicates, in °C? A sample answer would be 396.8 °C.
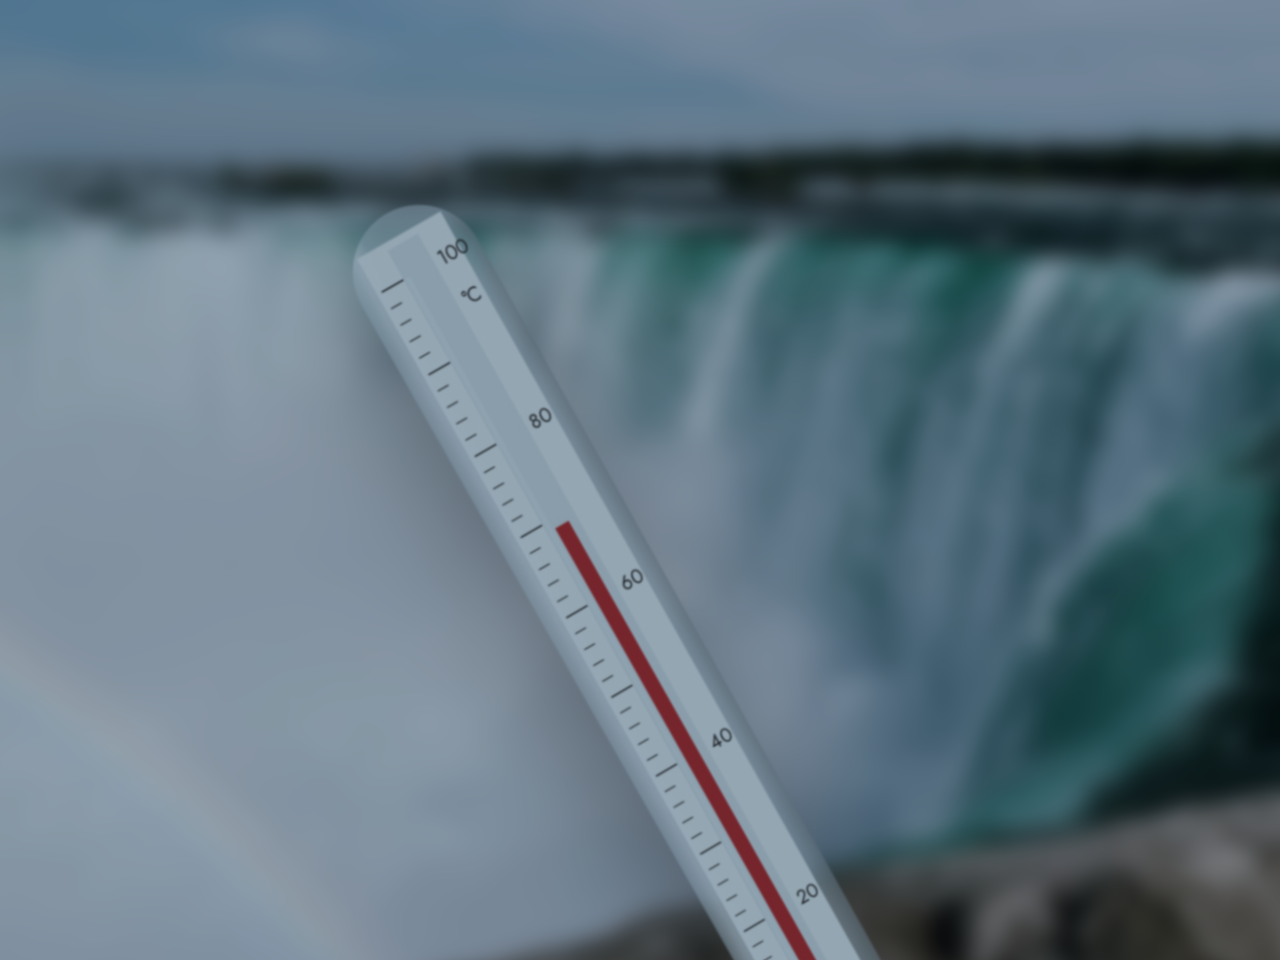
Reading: 69 °C
